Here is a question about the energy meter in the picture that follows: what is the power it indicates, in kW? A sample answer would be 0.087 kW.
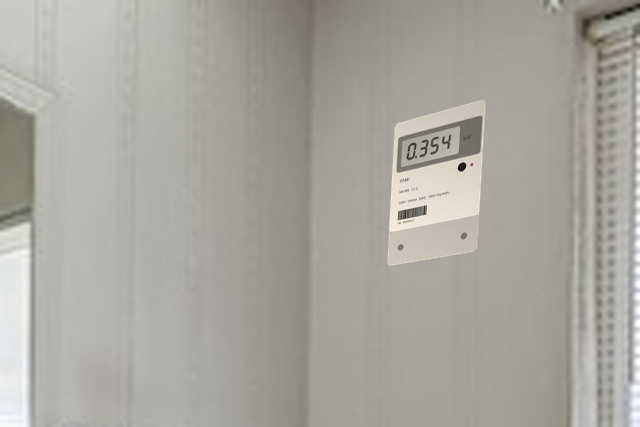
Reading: 0.354 kW
